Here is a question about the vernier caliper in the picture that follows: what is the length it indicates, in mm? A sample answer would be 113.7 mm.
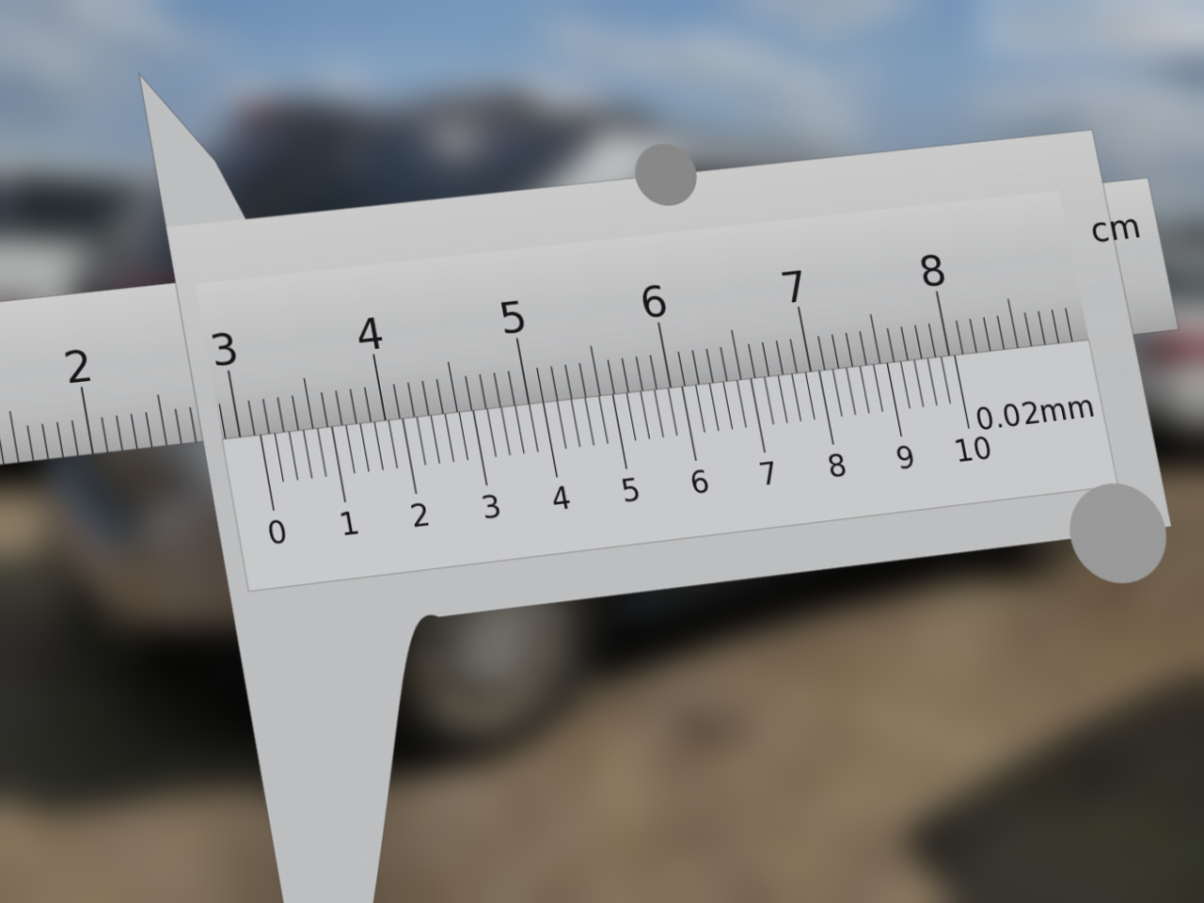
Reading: 31.4 mm
